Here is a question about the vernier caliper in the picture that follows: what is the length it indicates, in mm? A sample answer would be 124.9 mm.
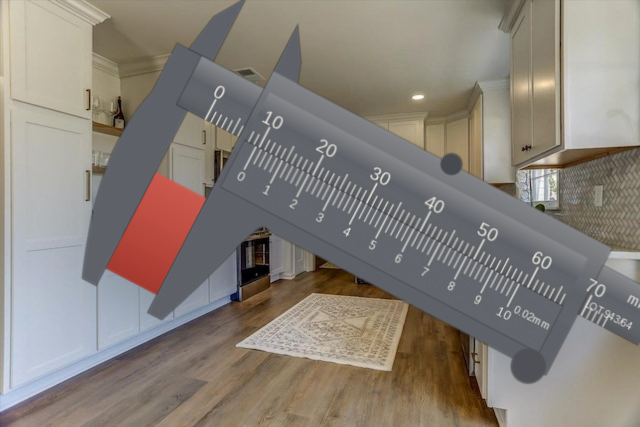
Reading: 9.5 mm
